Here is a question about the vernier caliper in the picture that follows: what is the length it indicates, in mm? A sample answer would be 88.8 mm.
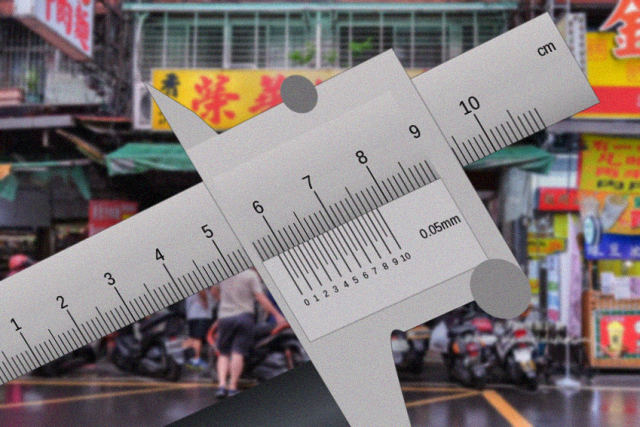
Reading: 58.8 mm
